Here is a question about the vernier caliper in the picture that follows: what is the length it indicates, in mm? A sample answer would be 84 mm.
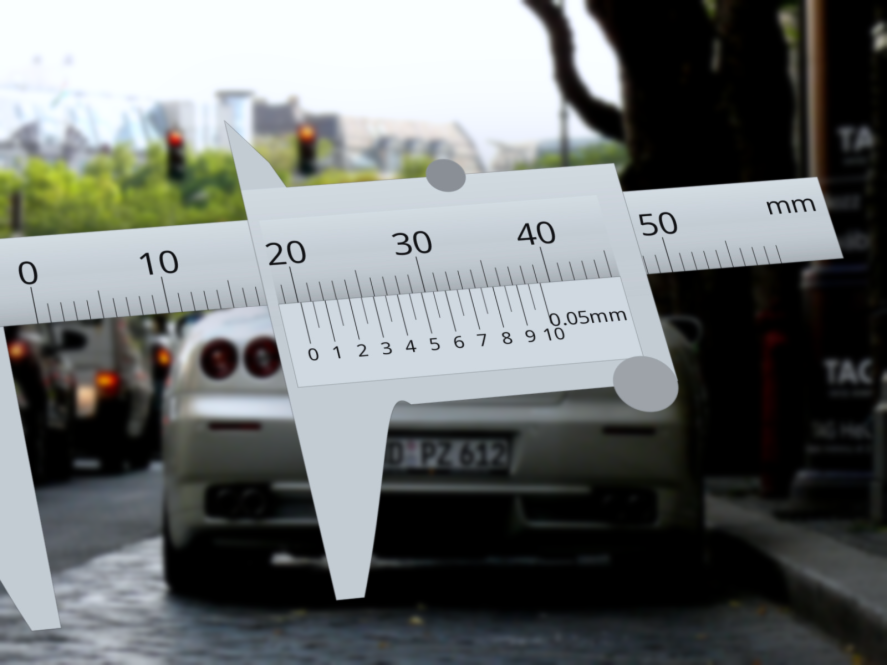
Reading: 20.2 mm
